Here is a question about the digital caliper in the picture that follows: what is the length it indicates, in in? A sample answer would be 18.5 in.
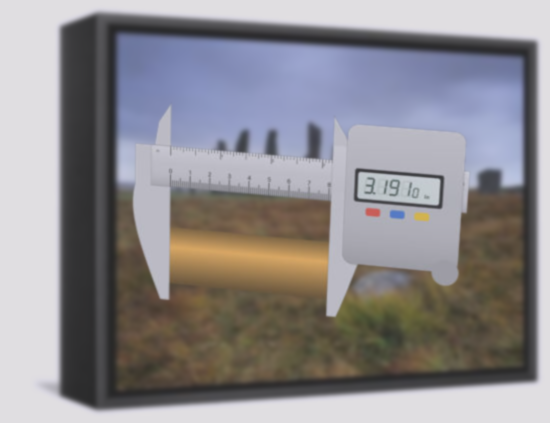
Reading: 3.1910 in
